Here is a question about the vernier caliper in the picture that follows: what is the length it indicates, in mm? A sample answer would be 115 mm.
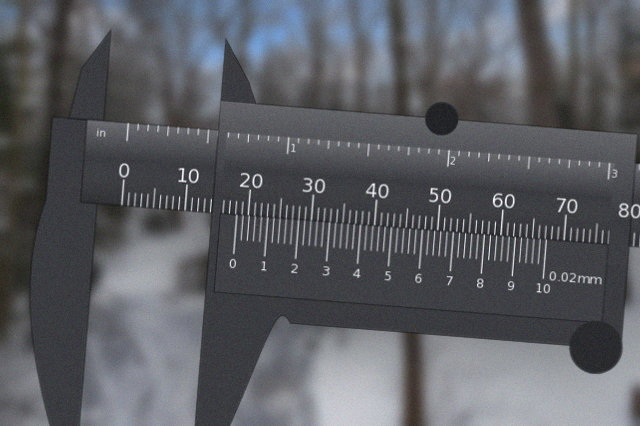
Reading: 18.2 mm
